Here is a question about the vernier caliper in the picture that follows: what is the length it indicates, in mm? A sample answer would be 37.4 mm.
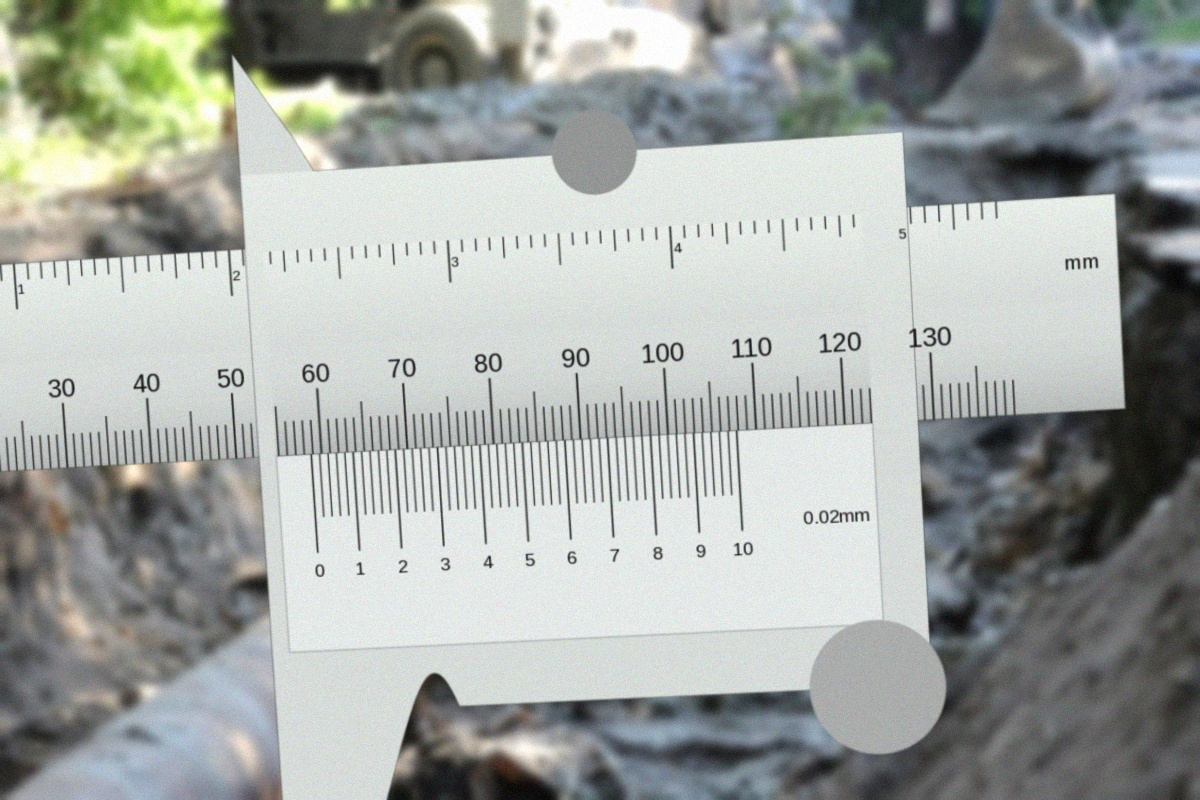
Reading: 58.8 mm
